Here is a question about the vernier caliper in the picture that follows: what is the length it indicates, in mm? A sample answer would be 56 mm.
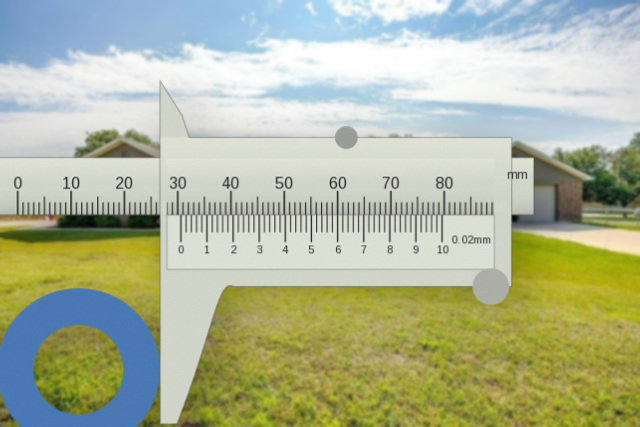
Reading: 30.6 mm
